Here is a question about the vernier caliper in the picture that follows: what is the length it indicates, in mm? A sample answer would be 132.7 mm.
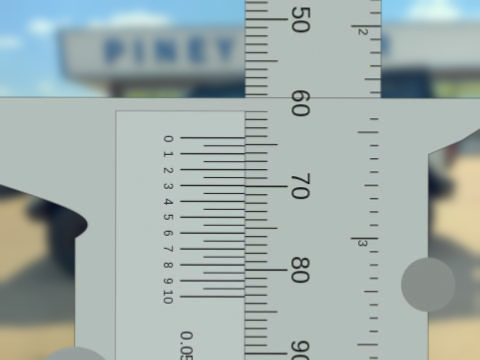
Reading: 64.2 mm
